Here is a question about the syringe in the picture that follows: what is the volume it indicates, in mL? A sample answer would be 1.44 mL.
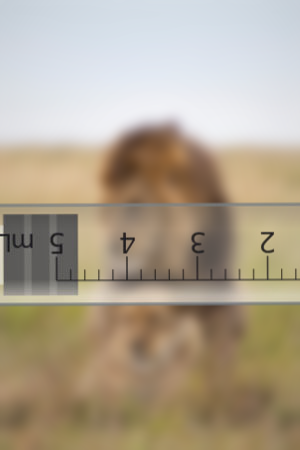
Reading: 4.7 mL
